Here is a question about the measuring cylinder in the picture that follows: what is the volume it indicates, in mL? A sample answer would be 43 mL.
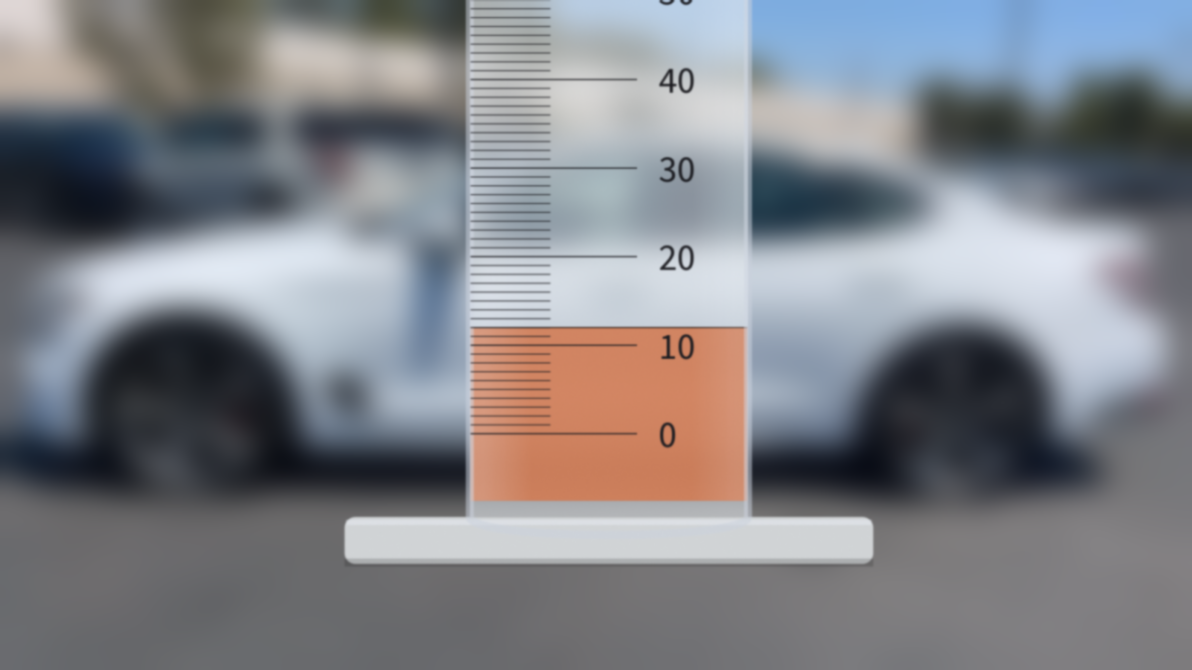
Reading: 12 mL
